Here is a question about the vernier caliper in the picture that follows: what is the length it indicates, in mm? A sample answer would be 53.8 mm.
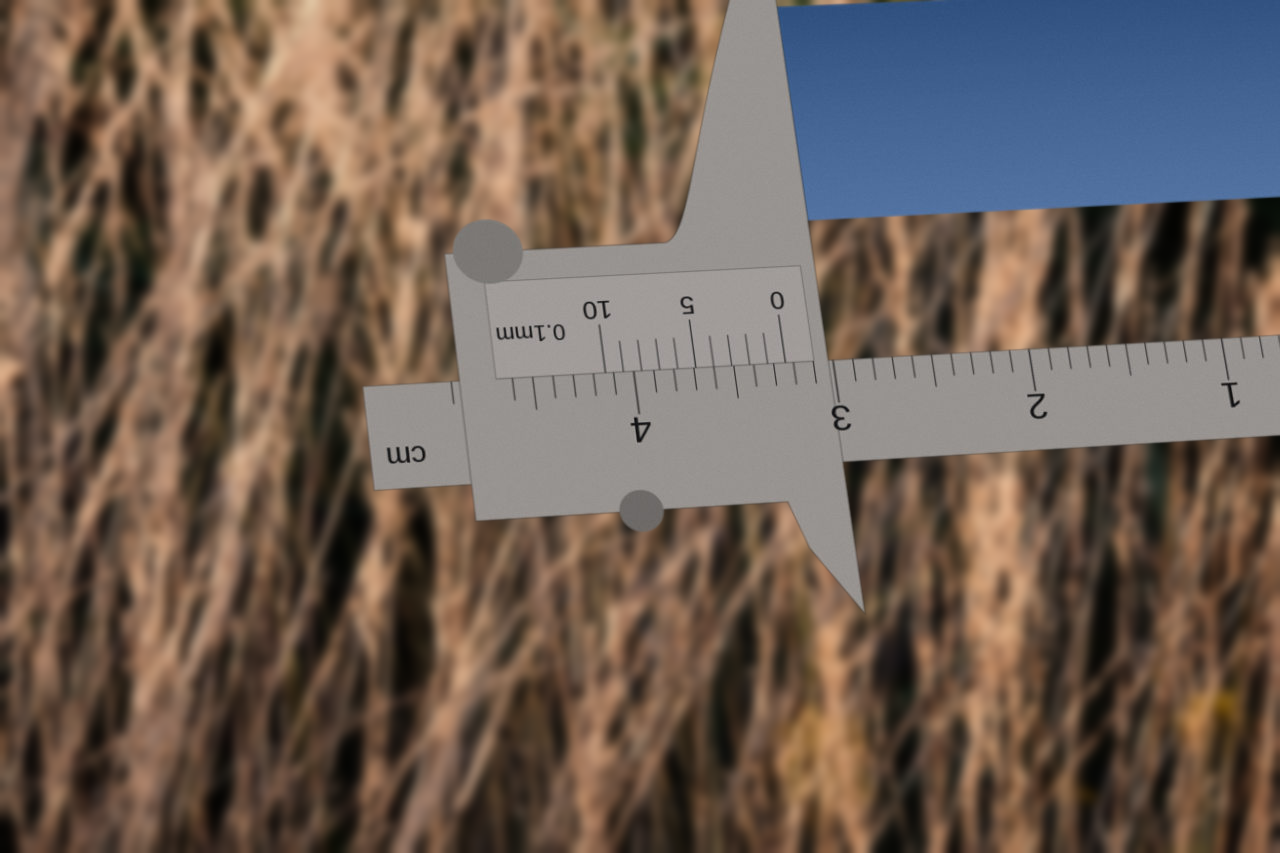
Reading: 32.4 mm
